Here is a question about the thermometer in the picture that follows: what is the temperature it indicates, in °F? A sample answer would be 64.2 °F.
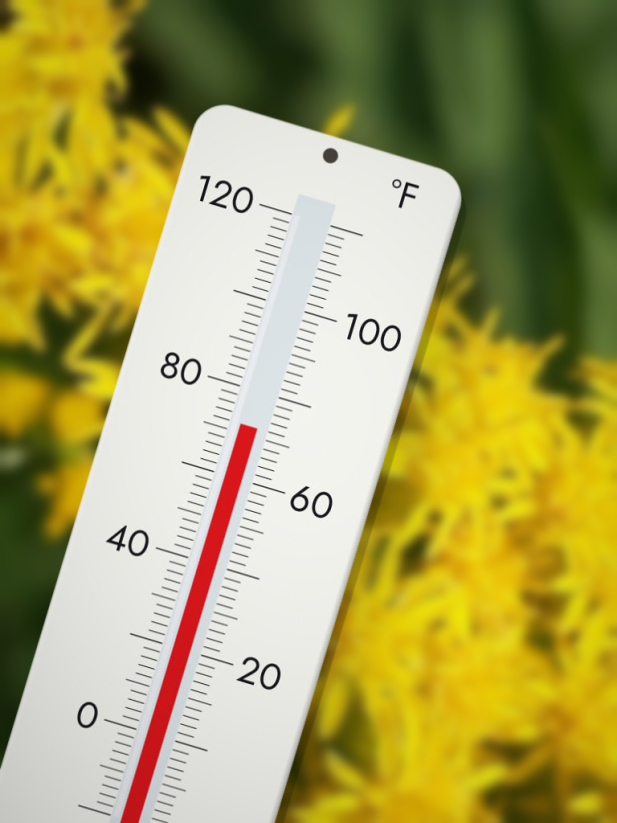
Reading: 72 °F
